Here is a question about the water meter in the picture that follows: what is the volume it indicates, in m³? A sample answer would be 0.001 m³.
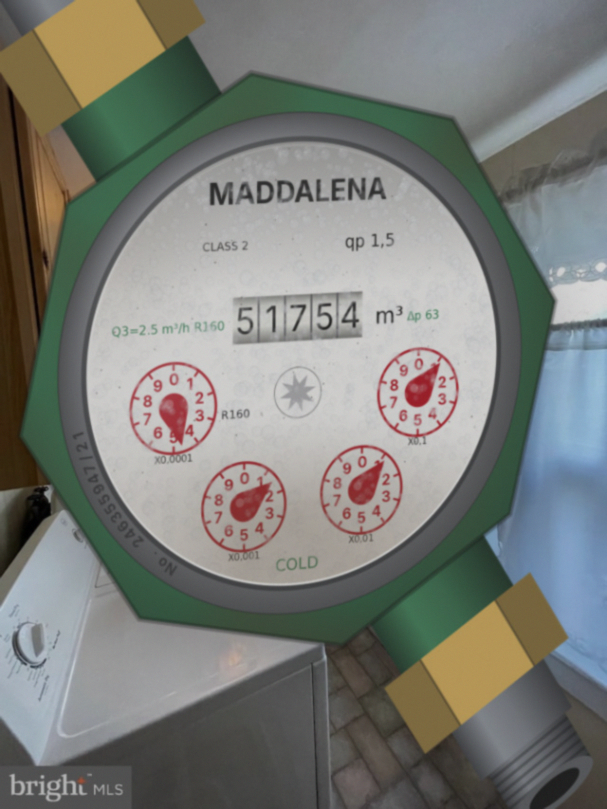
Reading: 51754.1114 m³
